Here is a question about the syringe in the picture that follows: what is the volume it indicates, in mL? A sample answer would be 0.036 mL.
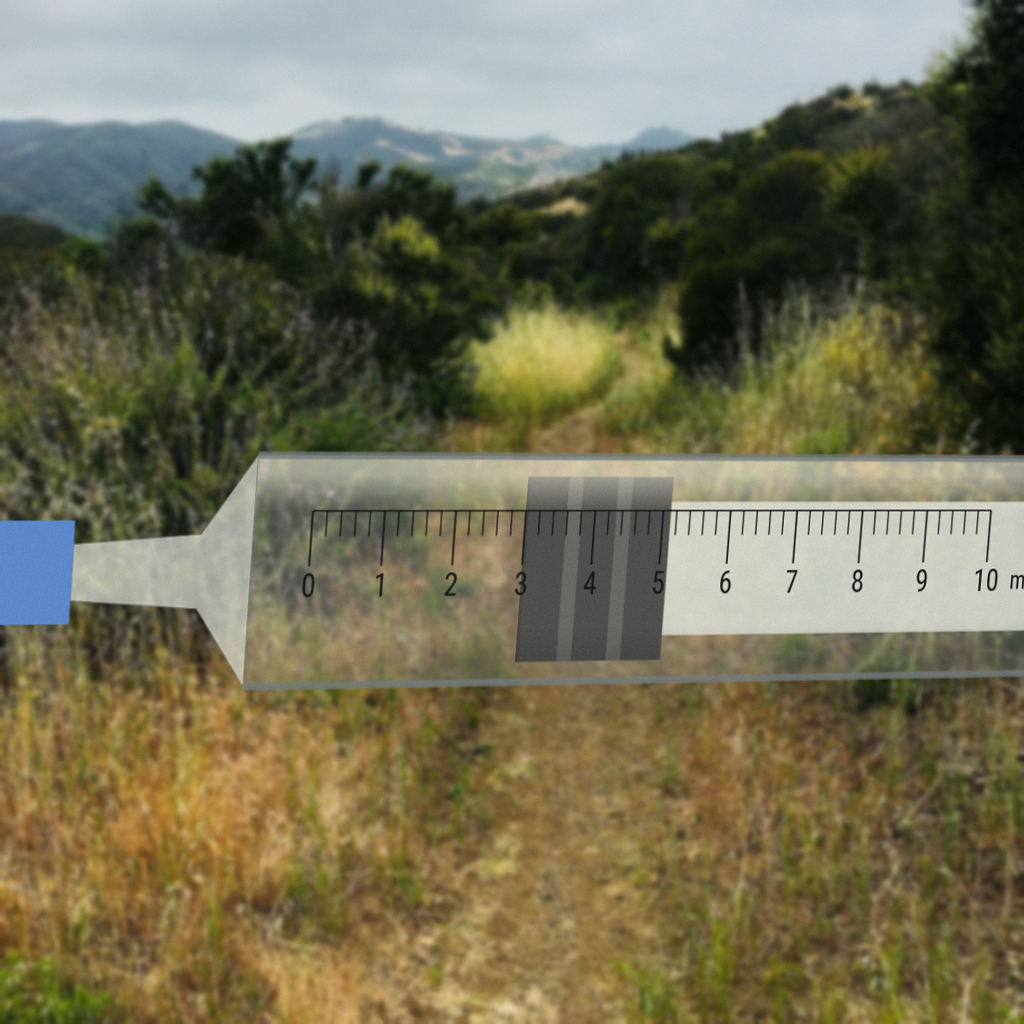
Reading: 3 mL
